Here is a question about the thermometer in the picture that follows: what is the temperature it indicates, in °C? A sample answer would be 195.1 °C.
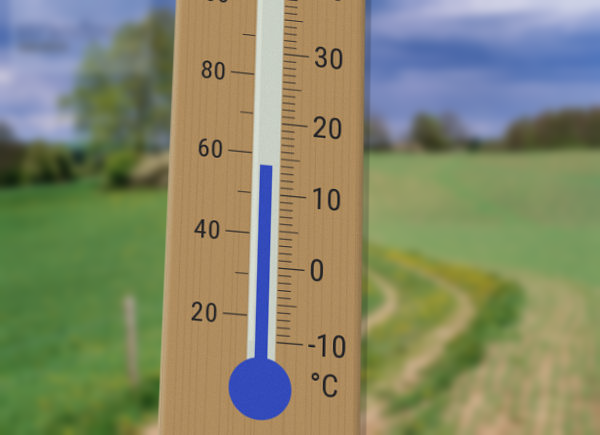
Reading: 14 °C
